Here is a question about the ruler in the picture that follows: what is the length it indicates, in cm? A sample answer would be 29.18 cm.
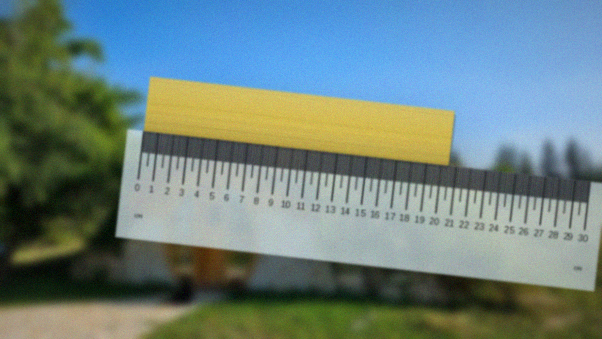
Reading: 20.5 cm
